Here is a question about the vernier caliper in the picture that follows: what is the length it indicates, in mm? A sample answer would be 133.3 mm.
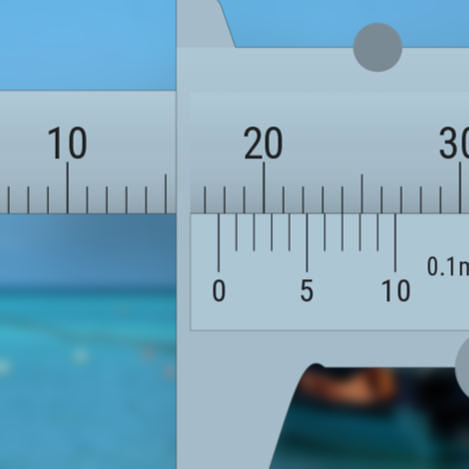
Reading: 17.7 mm
